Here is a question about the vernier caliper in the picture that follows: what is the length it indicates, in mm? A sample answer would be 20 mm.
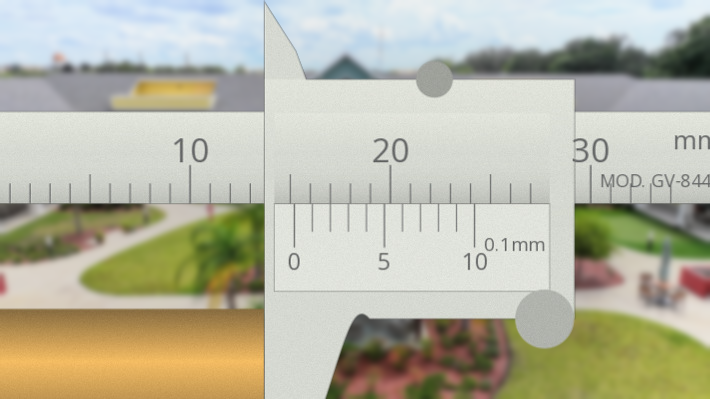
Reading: 15.2 mm
